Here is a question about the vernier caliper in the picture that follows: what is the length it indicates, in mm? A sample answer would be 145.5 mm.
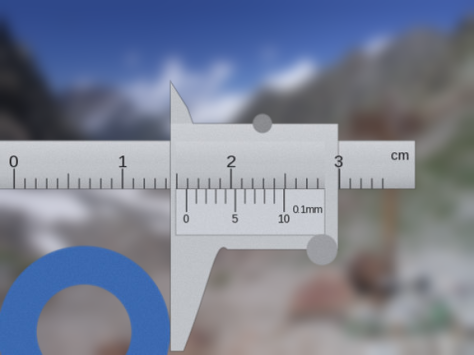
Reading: 15.9 mm
